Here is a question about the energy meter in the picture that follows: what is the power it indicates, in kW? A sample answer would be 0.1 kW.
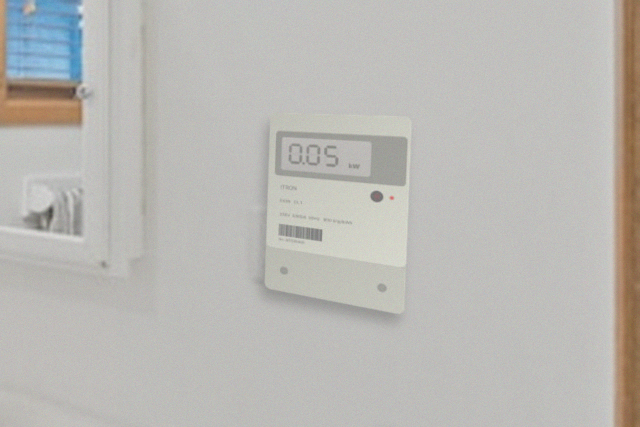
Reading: 0.05 kW
